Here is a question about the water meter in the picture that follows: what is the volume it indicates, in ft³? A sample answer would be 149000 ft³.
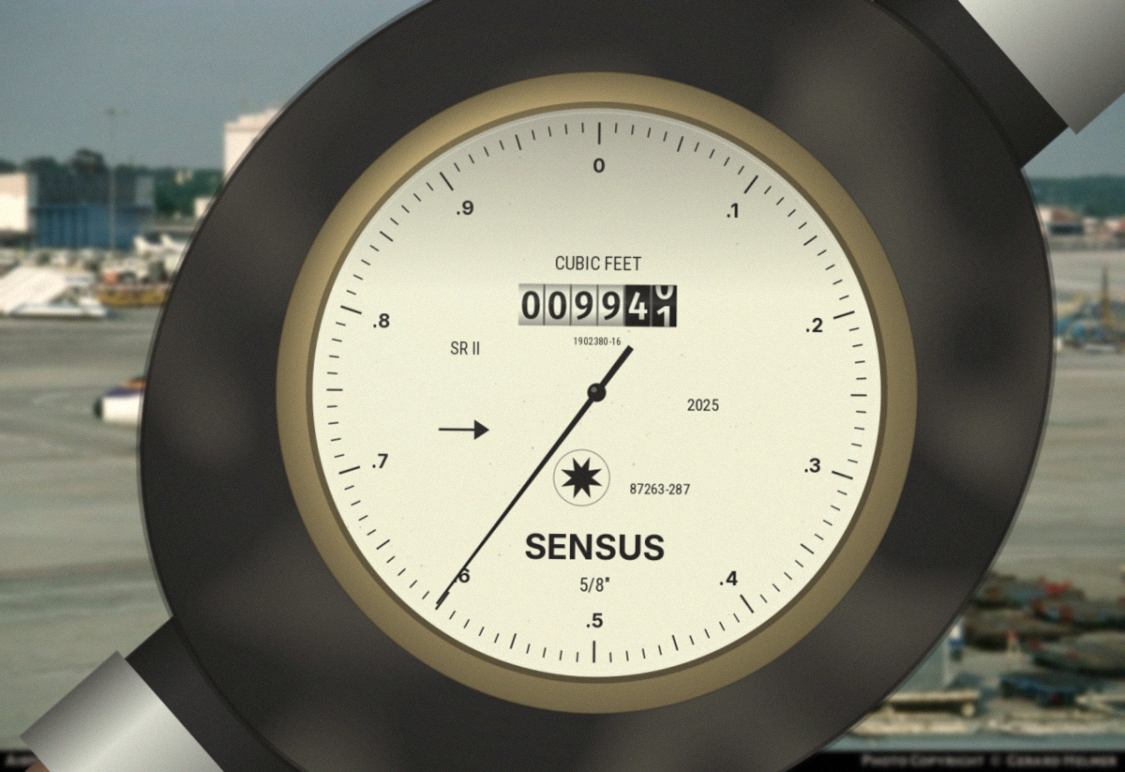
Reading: 9940.60 ft³
